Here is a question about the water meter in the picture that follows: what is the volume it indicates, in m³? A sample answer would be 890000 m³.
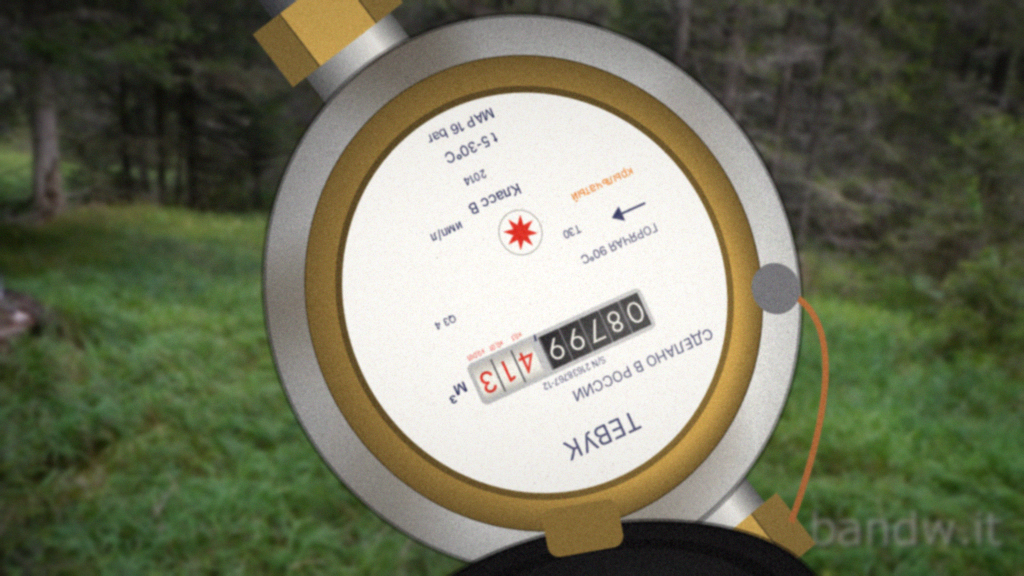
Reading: 8799.413 m³
